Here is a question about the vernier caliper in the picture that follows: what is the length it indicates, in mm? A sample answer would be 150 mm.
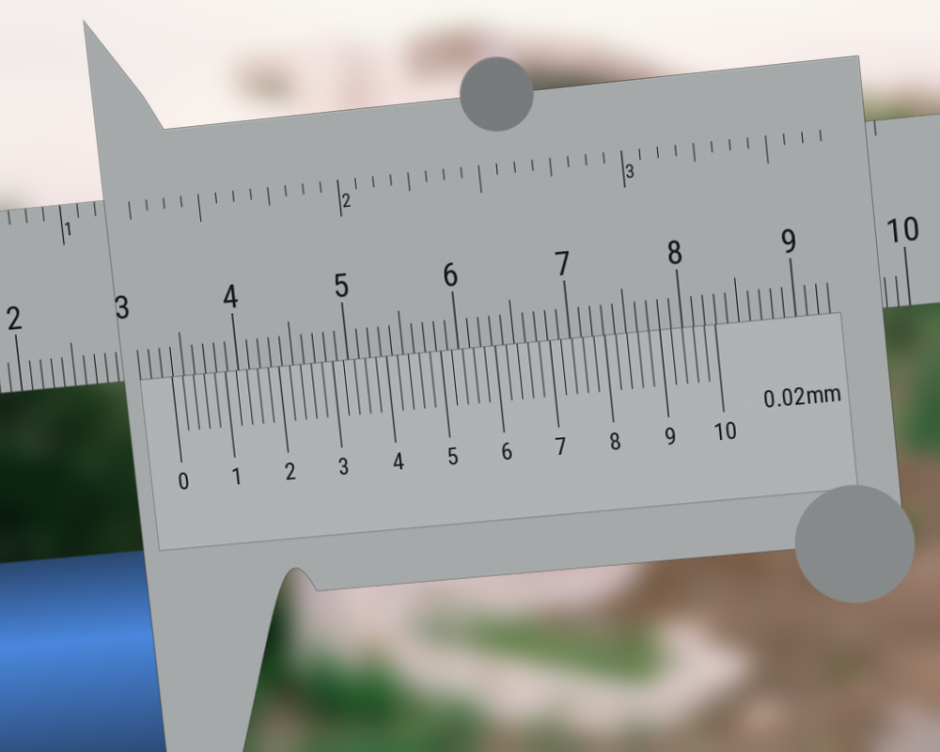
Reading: 33.9 mm
